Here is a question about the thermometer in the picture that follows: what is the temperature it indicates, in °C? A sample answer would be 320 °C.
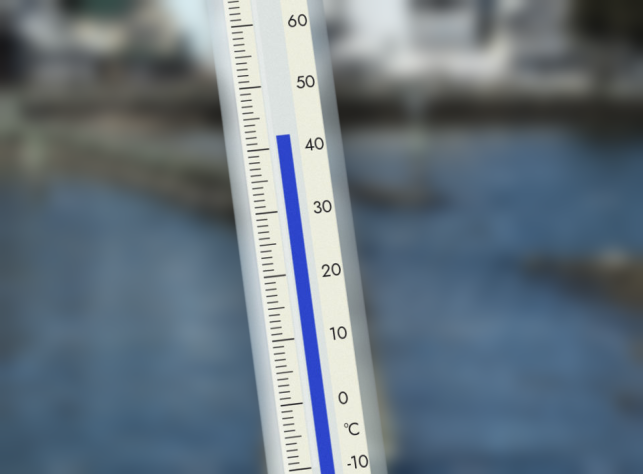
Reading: 42 °C
